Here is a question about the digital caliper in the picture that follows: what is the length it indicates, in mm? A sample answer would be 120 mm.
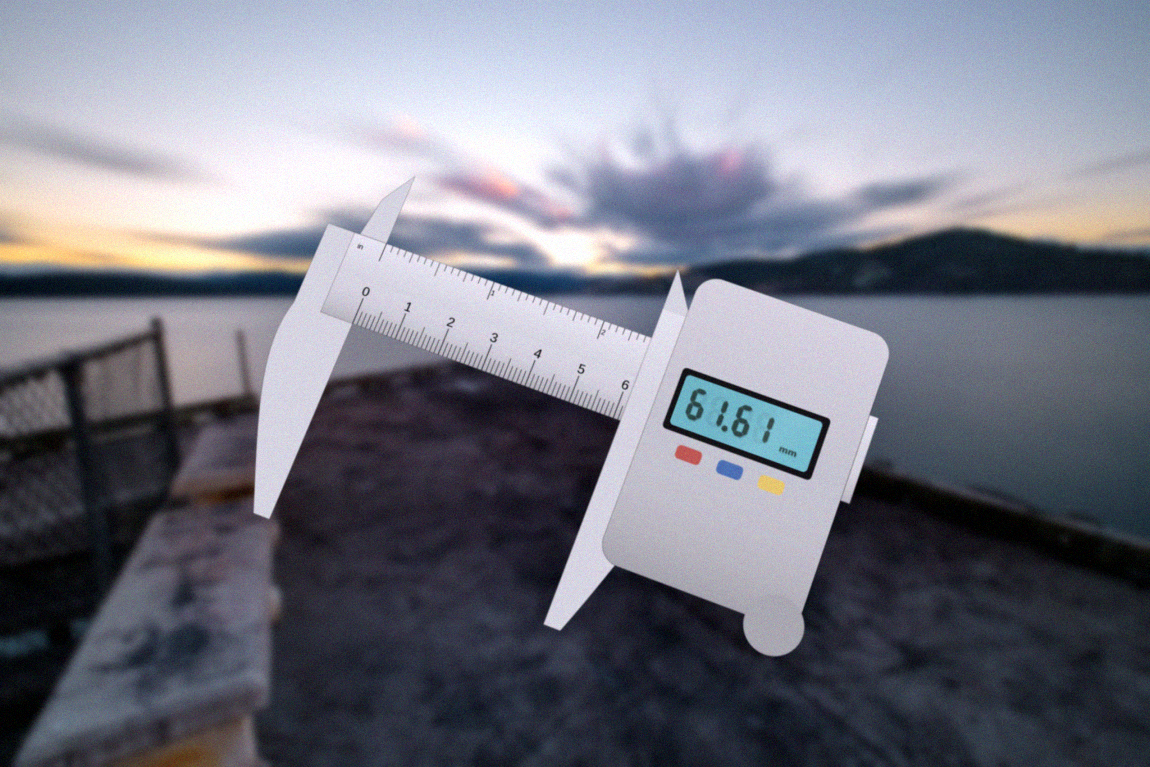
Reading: 61.61 mm
